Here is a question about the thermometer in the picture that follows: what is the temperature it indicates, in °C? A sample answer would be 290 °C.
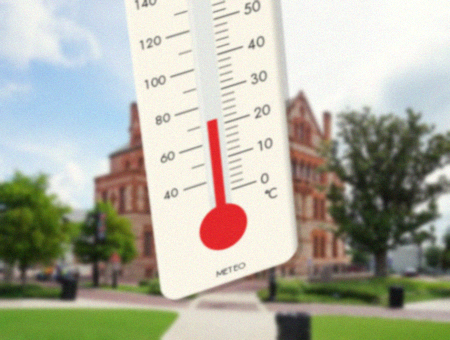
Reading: 22 °C
